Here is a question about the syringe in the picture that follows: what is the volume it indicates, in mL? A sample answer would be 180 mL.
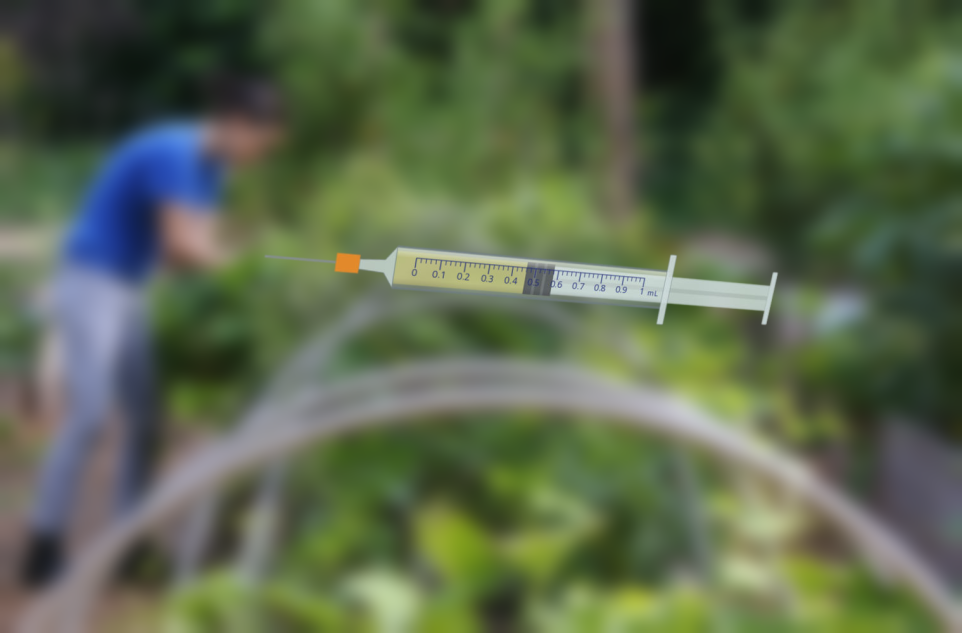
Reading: 0.46 mL
